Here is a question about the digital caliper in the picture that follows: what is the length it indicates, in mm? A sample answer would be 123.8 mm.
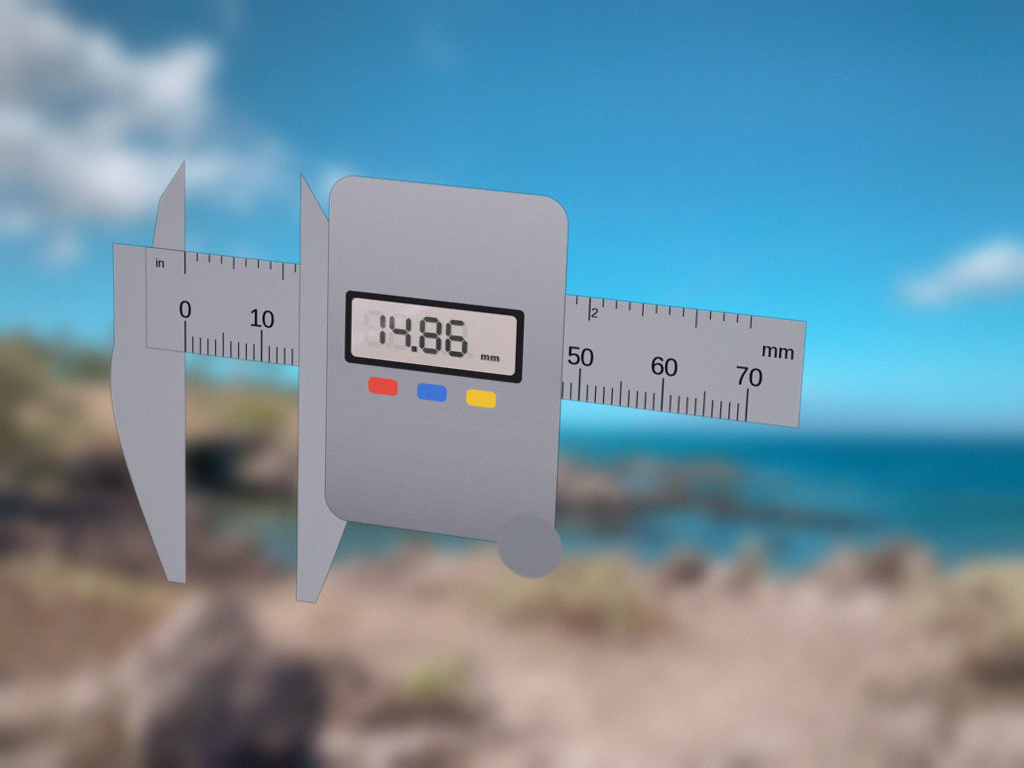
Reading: 14.86 mm
